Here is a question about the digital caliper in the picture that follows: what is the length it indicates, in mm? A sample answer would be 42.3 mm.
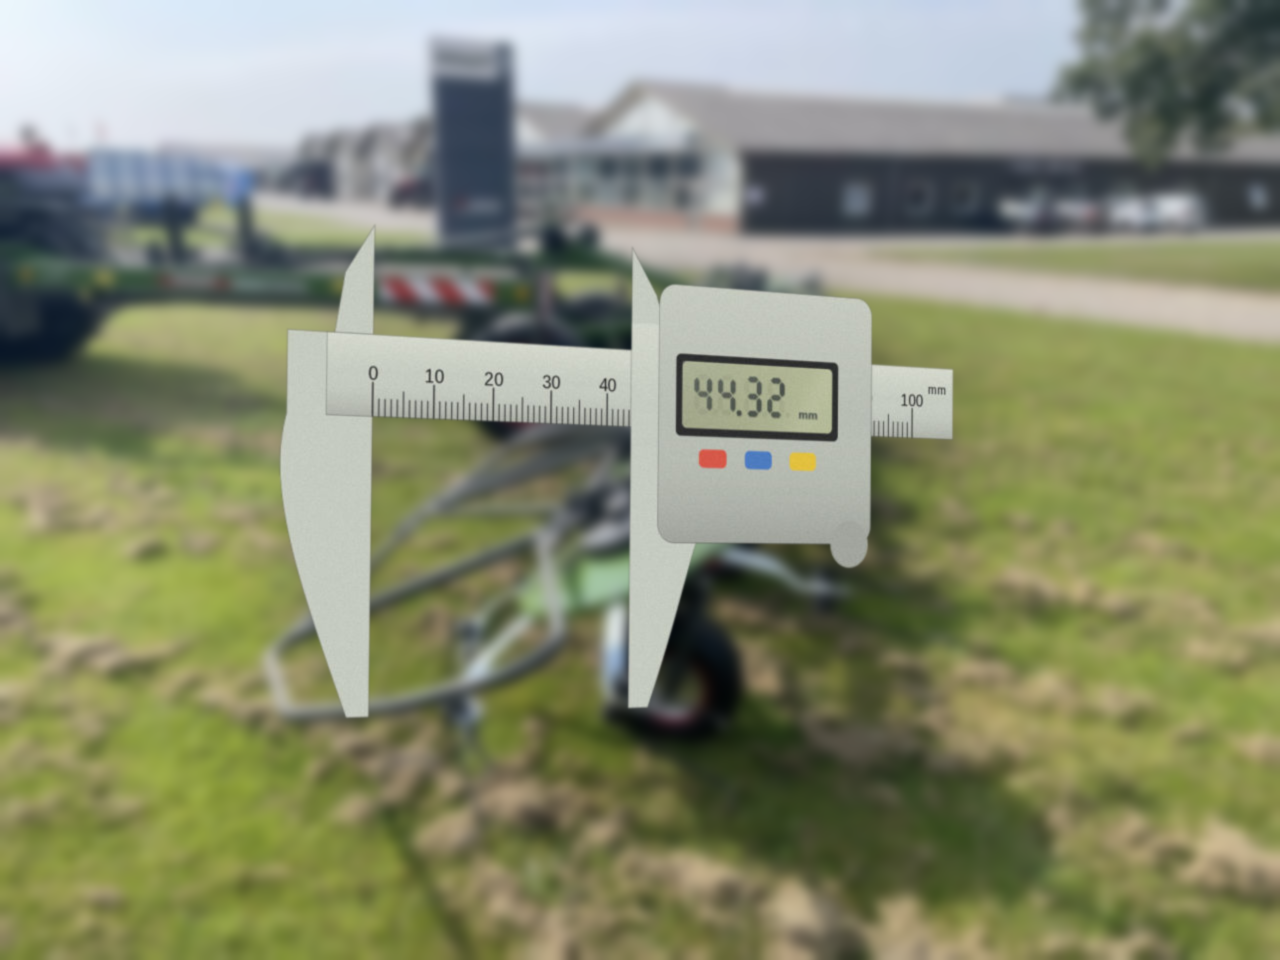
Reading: 44.32 mm
